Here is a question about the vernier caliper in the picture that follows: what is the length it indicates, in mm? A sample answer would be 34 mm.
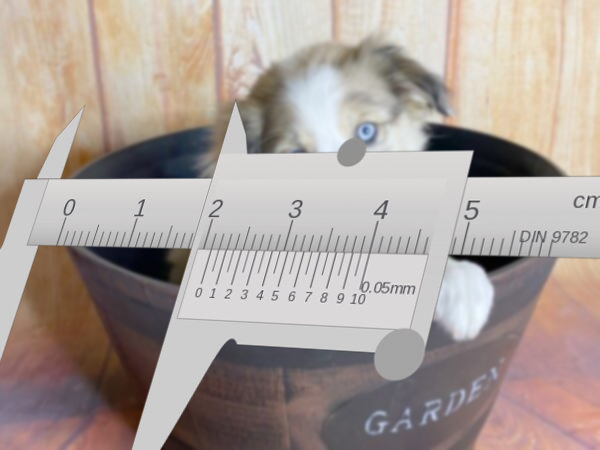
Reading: 21.0 mm
